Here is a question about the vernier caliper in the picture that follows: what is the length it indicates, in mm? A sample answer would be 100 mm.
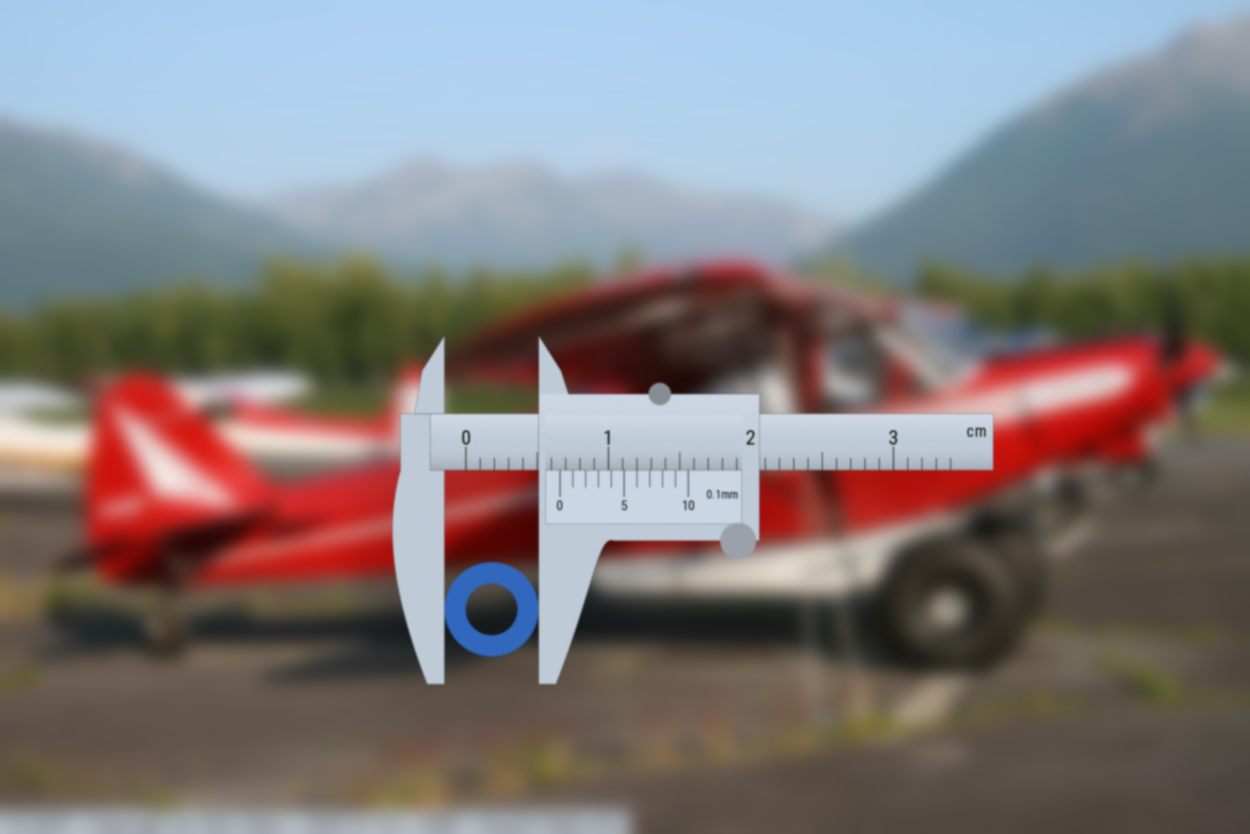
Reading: 6.6 mm
